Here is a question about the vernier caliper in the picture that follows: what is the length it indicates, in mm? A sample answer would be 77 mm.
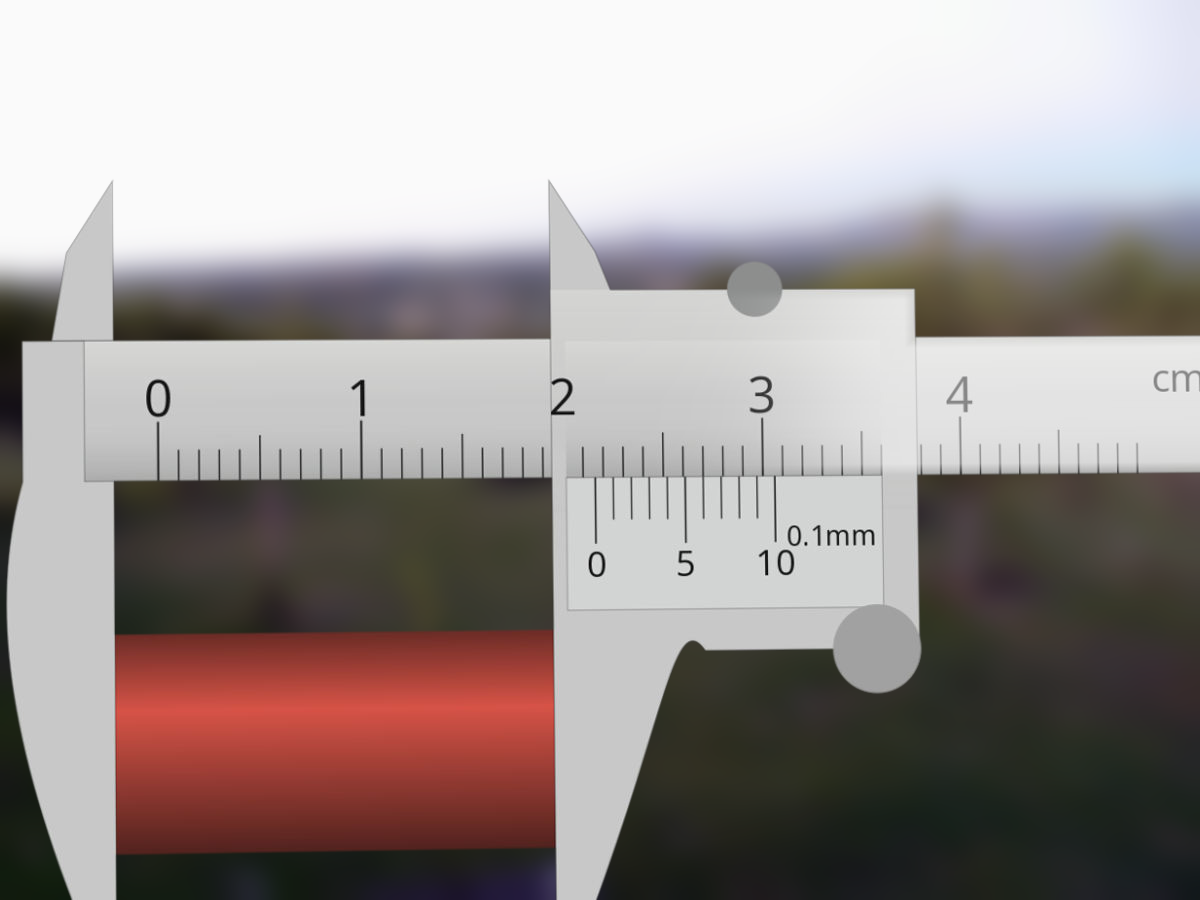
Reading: 21.6 mm
